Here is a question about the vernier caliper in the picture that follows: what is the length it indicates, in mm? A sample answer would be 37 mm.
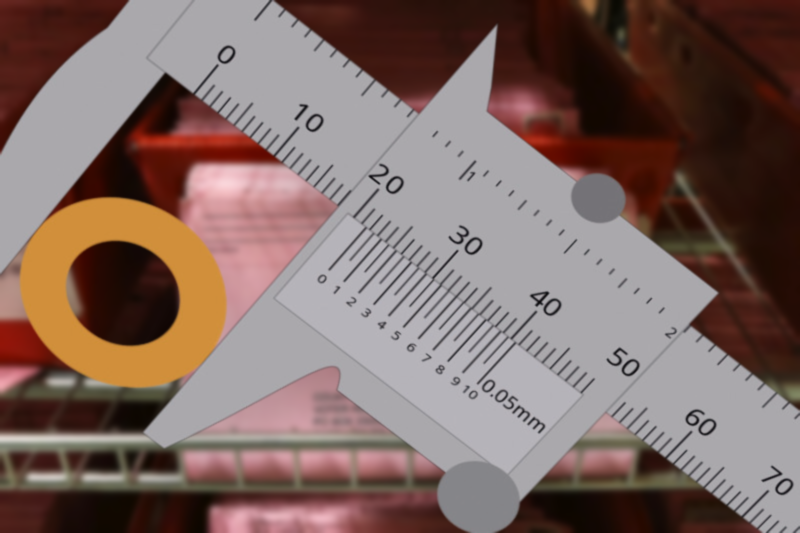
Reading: 21.6 mm
